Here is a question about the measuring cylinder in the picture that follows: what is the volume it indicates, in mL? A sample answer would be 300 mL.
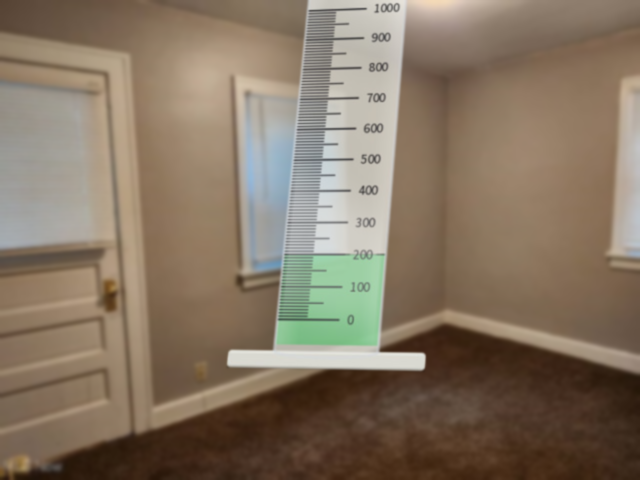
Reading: 200 mL
